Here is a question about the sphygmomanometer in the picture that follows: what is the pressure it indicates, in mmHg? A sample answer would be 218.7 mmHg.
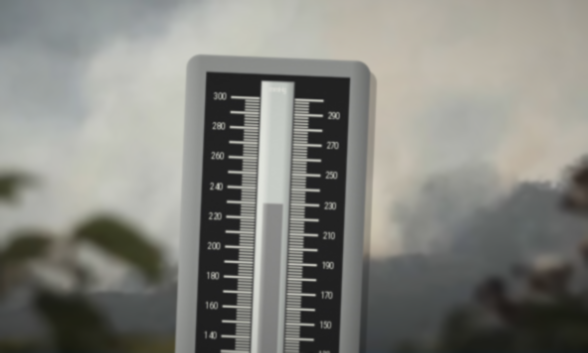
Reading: 230 mmHg
